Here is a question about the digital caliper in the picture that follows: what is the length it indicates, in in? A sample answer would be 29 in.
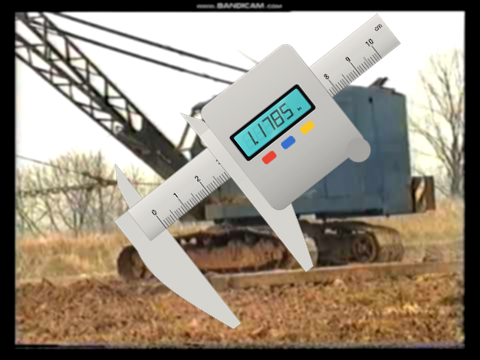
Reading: 1.1785 in
